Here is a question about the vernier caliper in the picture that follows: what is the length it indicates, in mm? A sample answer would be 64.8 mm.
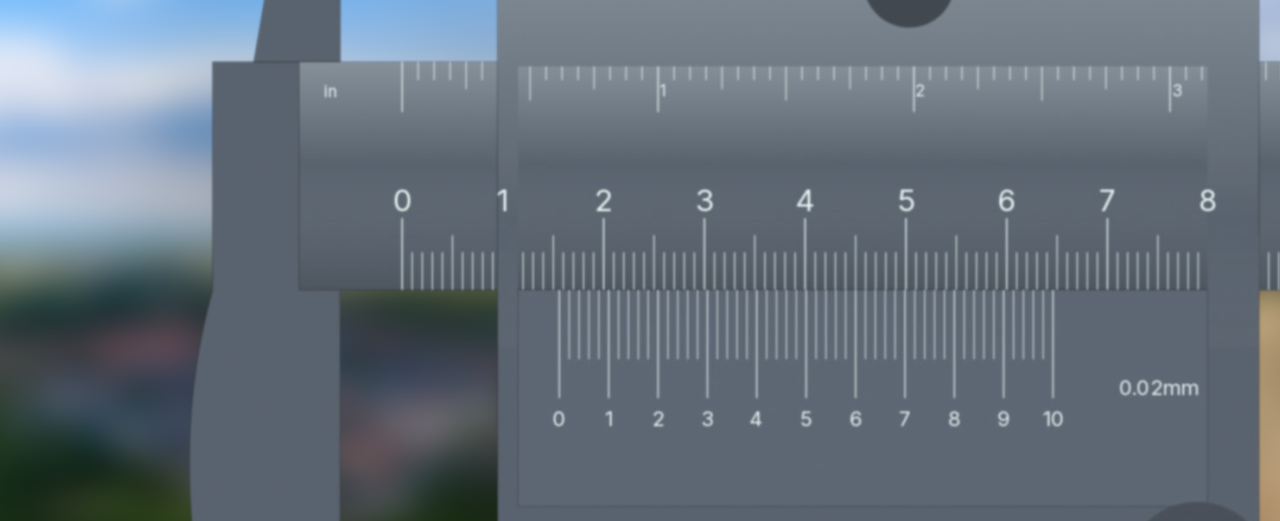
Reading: 15.6 mm
